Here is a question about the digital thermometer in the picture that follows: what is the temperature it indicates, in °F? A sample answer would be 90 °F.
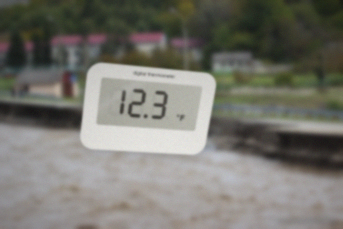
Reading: 12.3 °F
